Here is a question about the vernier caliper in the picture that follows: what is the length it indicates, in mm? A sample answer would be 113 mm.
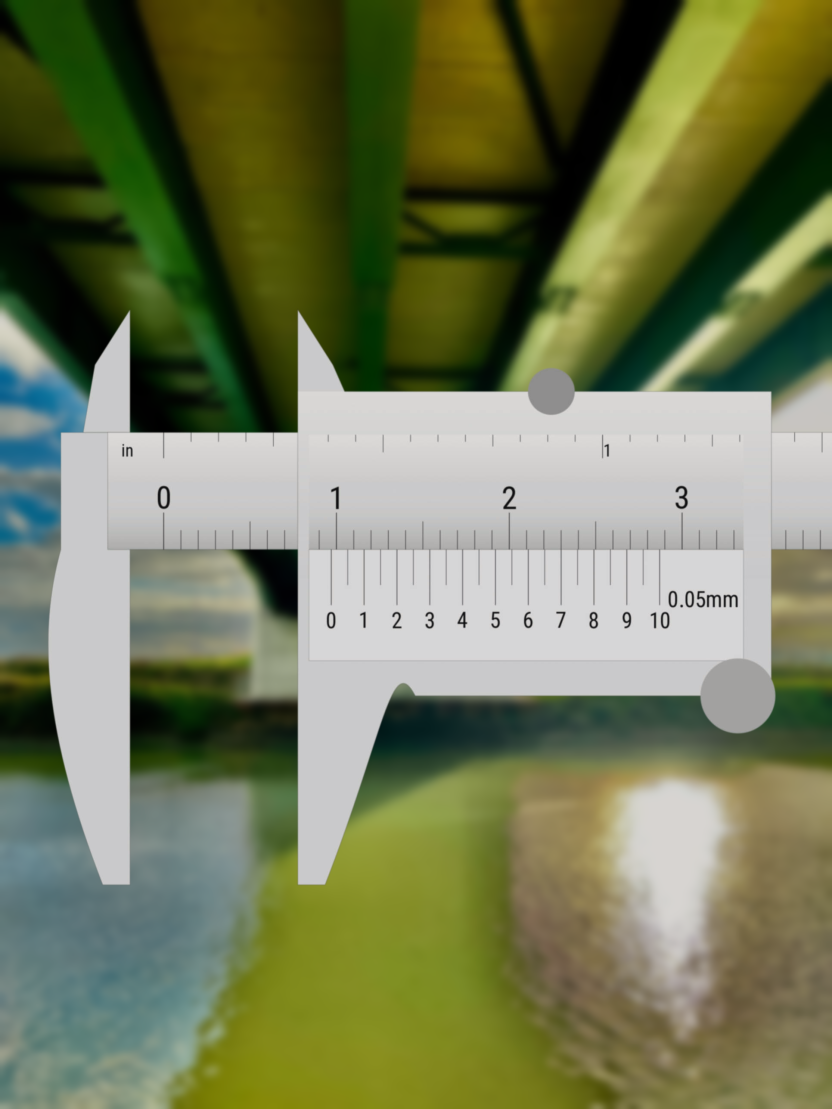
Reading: 9.7 mm
